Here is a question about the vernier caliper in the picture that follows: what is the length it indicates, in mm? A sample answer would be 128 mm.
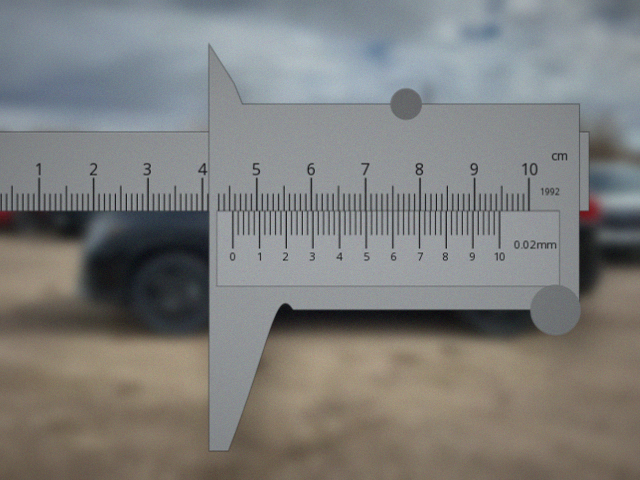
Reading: 45.6 mm
